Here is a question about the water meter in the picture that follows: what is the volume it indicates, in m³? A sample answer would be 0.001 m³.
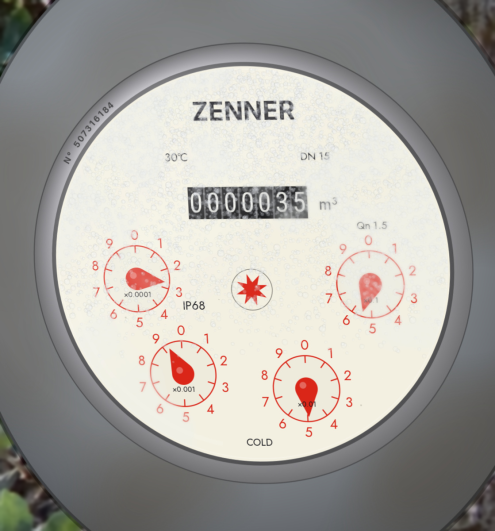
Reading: 35.5492 m³
